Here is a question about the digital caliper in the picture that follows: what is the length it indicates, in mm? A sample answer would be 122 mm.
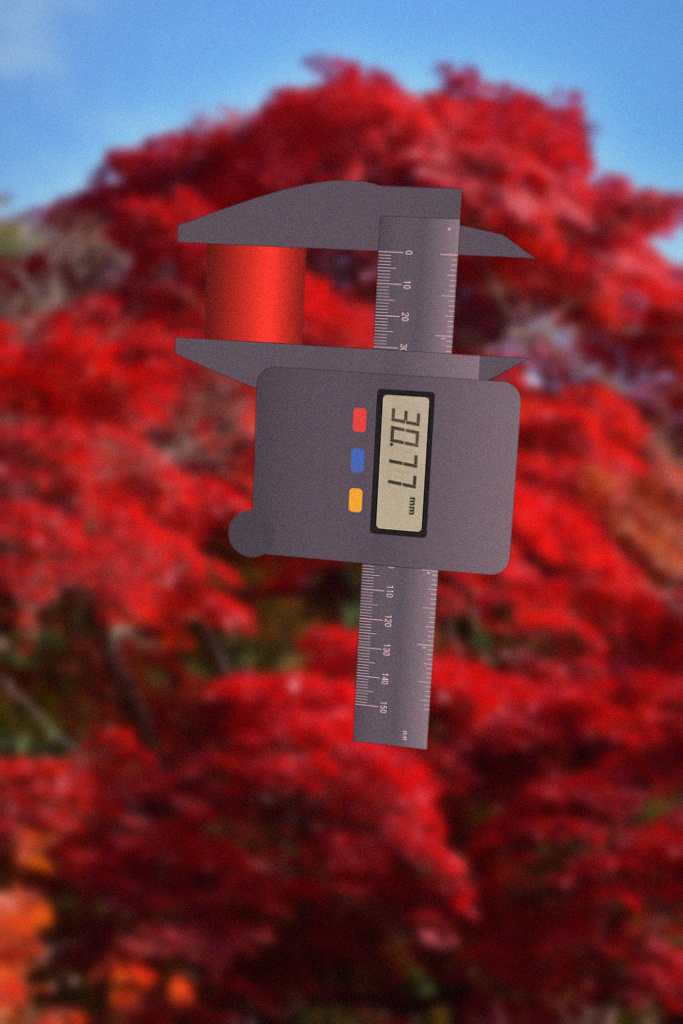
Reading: 30.77 mm
